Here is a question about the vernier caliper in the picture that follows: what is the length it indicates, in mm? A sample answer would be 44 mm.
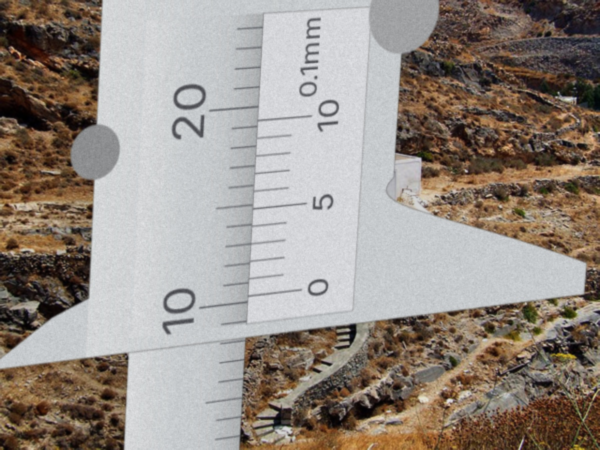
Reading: 10.3 mm
